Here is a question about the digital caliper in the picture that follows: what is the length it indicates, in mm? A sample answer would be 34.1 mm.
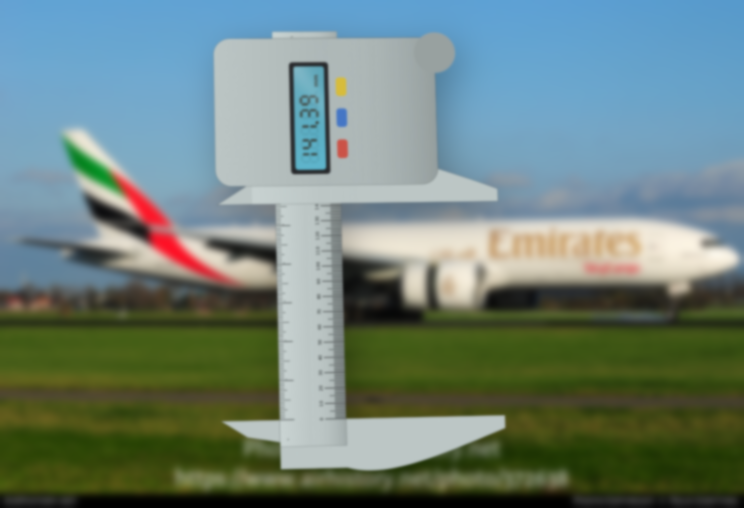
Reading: 141.39 mm
